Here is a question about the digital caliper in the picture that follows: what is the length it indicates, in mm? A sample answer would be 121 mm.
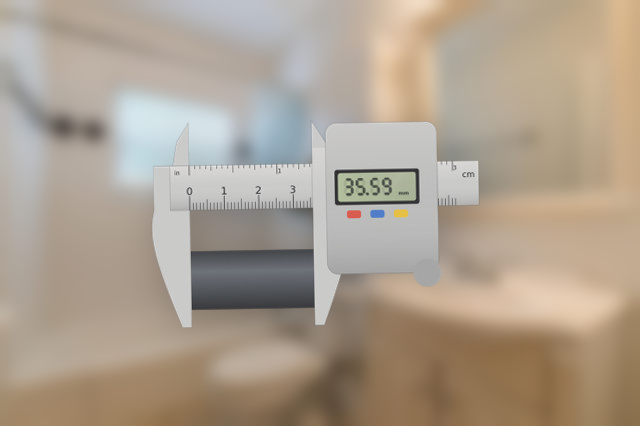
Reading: 35.59 mm
